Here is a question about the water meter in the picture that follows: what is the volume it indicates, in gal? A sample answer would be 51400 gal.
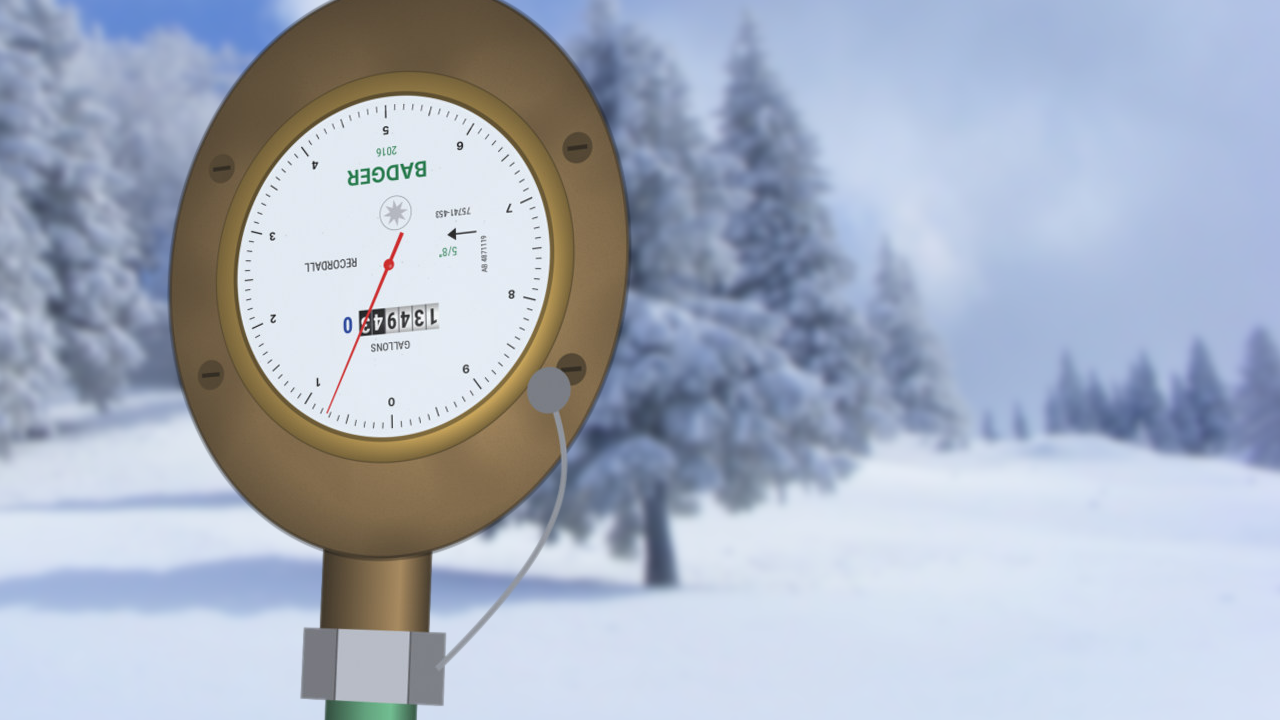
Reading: 1349430.7 gal
